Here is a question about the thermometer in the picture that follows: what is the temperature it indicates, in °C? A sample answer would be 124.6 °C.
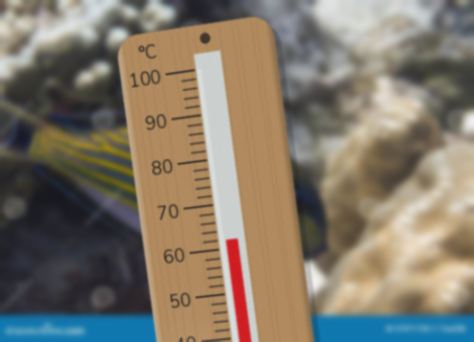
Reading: 62 °C
